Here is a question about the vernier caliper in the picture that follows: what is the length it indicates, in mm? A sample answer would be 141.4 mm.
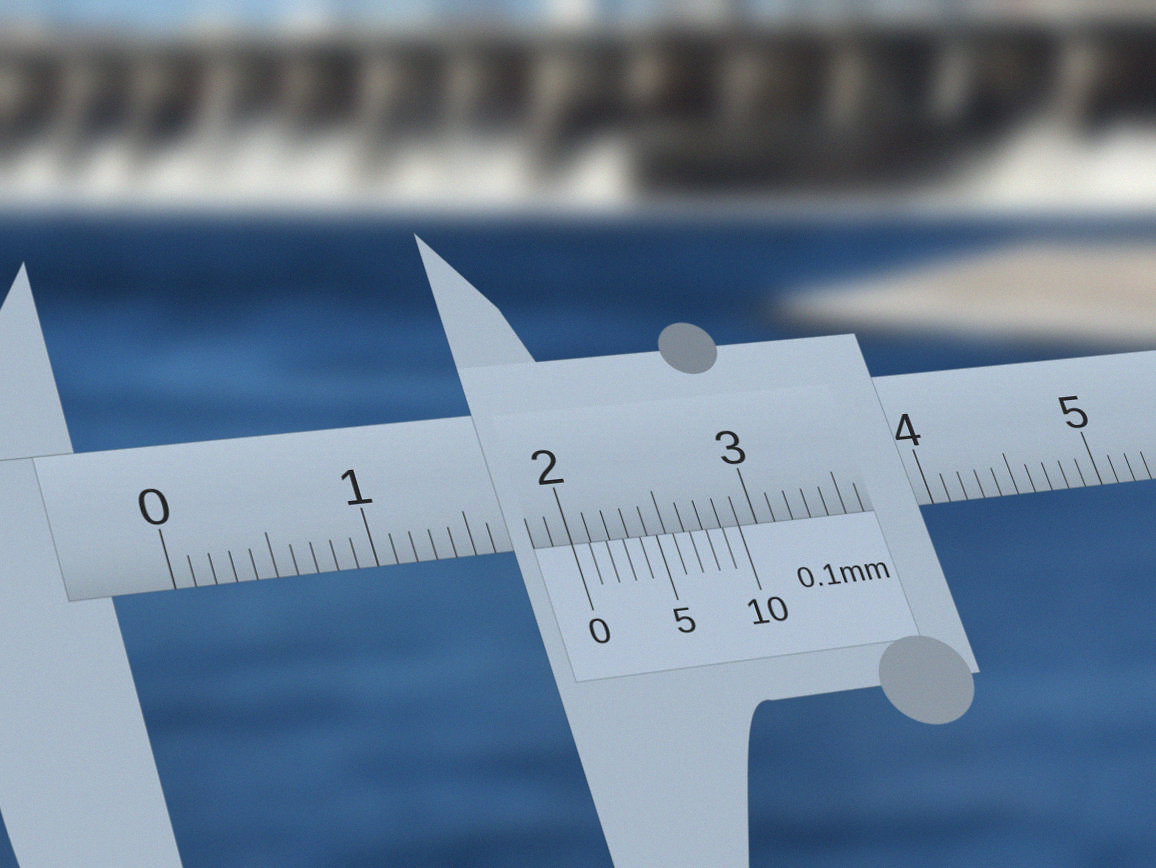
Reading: 20.0 mm
